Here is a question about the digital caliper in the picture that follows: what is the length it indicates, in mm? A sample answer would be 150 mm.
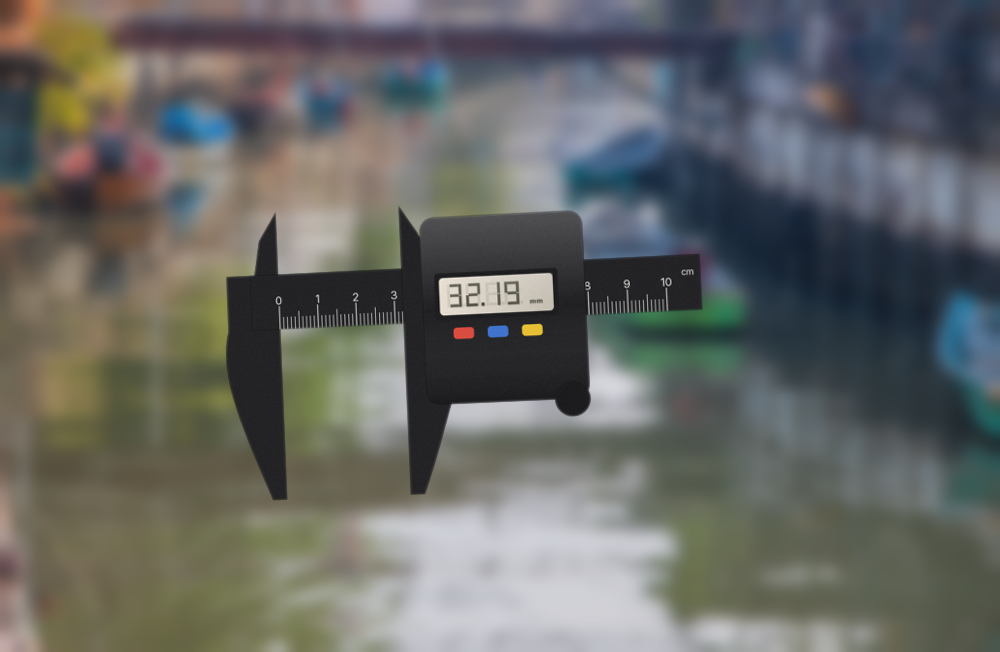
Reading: 32.19 mm
